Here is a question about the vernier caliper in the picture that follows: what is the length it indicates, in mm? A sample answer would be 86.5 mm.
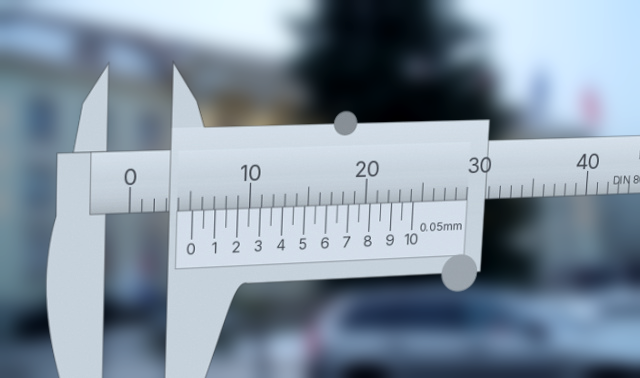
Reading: 5.2 mm
